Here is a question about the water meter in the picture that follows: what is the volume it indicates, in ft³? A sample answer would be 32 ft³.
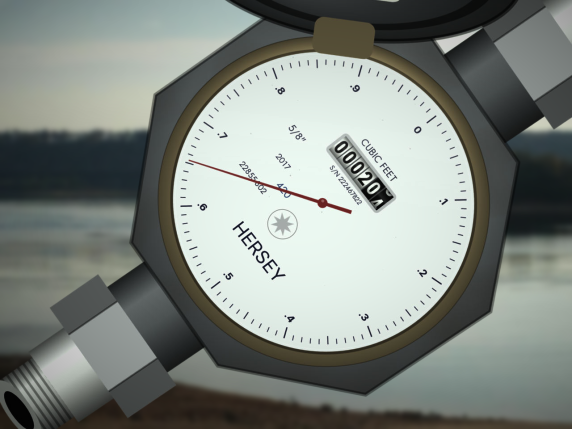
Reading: 203.65 ft³
